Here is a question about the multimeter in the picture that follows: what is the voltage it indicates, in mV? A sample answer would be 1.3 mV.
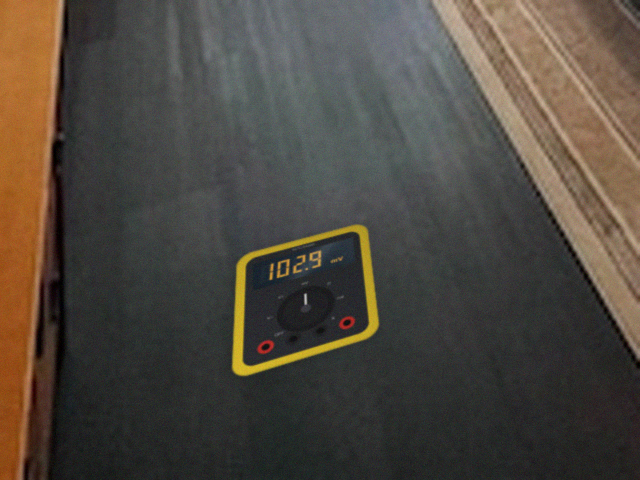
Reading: 102.9 mV
